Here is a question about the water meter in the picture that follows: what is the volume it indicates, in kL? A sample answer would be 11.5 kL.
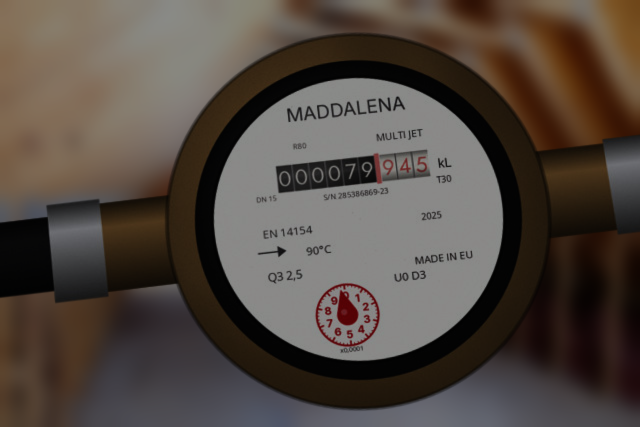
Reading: 79.9449 kL
